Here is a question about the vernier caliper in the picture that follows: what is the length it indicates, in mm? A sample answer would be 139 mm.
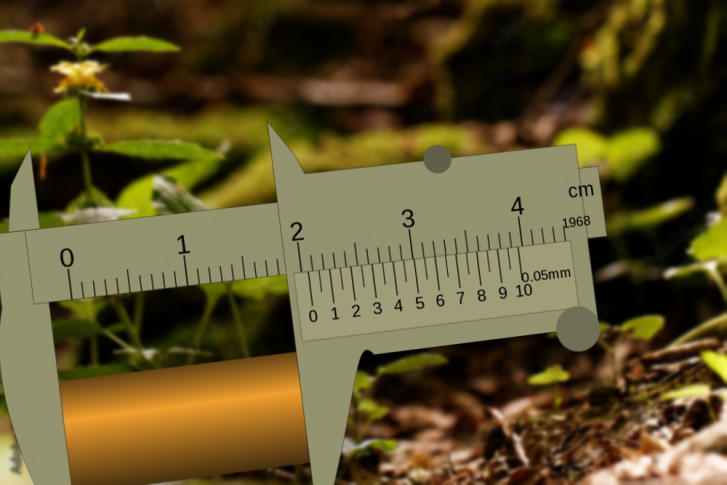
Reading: 20.6 mm
